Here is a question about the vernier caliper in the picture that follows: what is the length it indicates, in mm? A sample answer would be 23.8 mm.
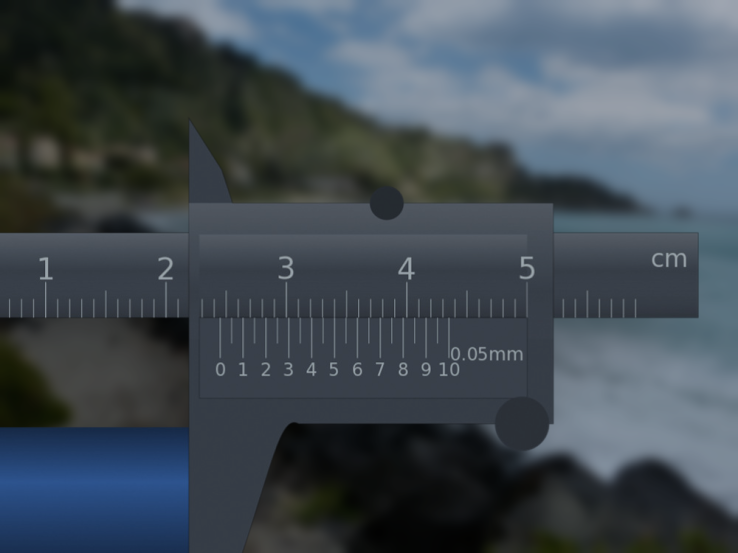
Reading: 24.5 mm
